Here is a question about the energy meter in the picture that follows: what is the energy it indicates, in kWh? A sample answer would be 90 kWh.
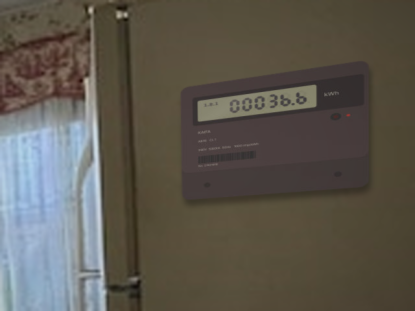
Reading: 36.6 kWh
